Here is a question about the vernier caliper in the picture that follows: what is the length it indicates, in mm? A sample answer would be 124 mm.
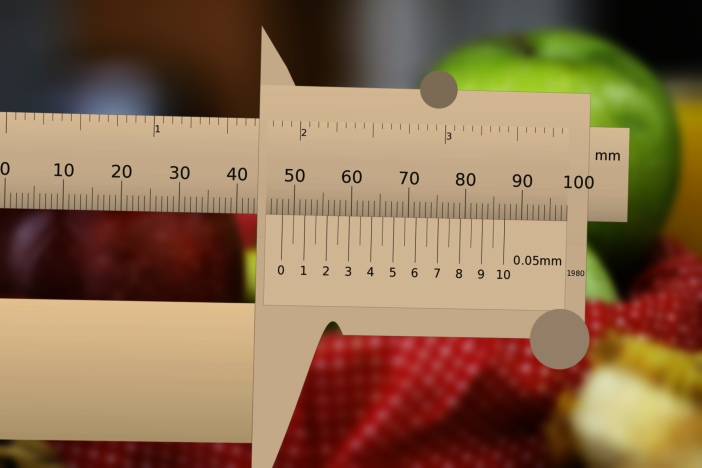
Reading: 48.0 mm
